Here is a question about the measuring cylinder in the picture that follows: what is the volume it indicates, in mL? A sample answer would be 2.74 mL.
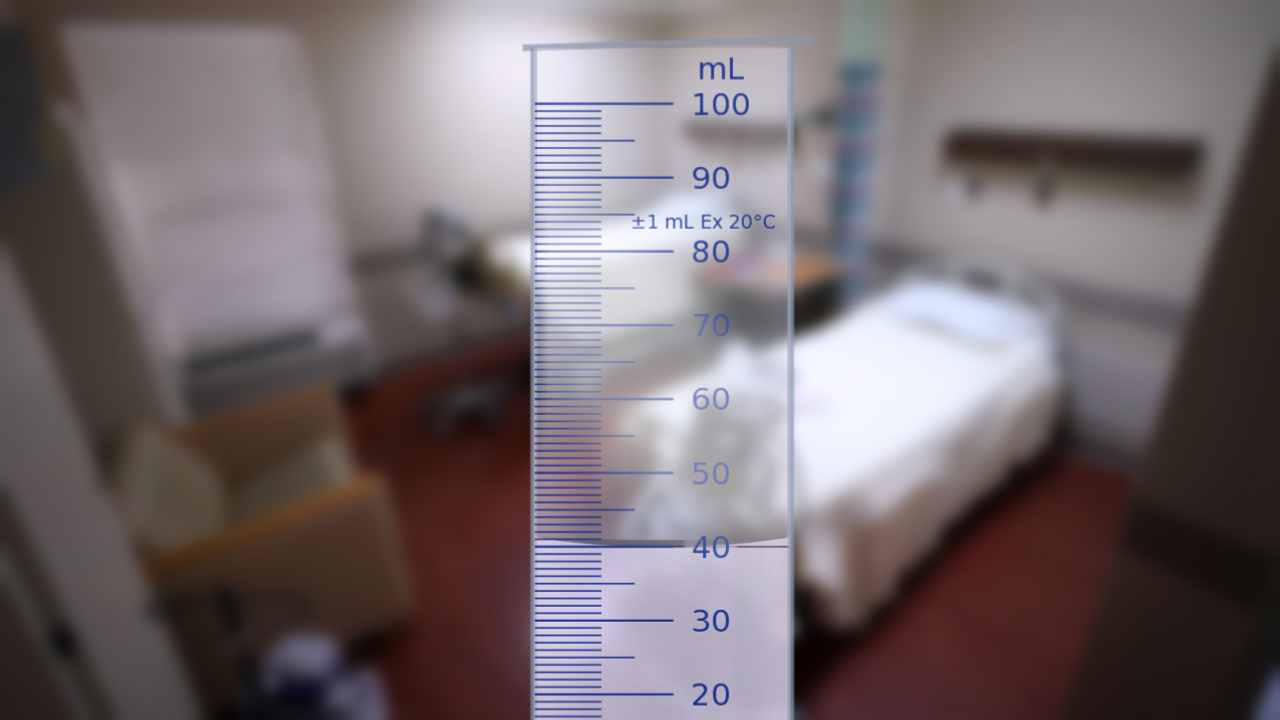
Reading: 40 mL
